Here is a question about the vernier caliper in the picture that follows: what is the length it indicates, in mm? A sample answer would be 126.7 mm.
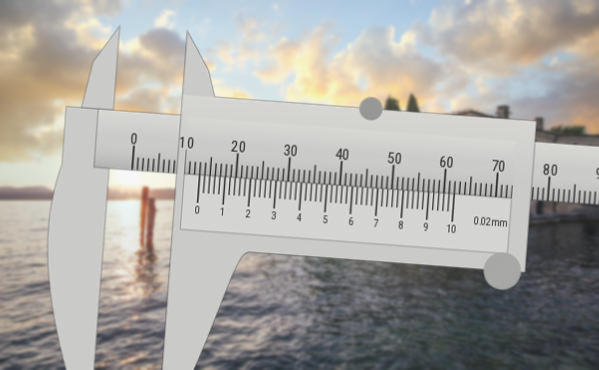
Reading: 13.0 mm
